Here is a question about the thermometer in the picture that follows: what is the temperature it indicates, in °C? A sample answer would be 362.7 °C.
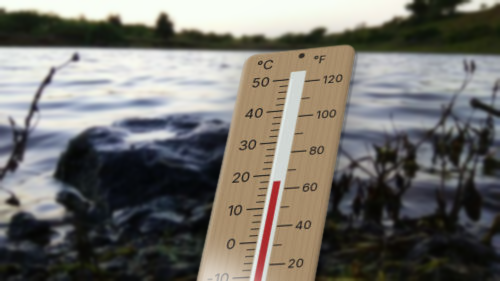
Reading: 18 °C
